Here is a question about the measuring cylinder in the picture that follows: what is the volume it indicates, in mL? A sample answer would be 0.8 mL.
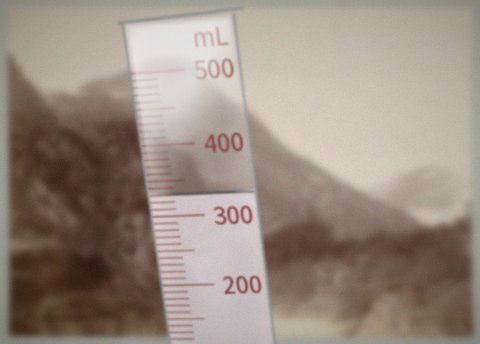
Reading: 330 mL
